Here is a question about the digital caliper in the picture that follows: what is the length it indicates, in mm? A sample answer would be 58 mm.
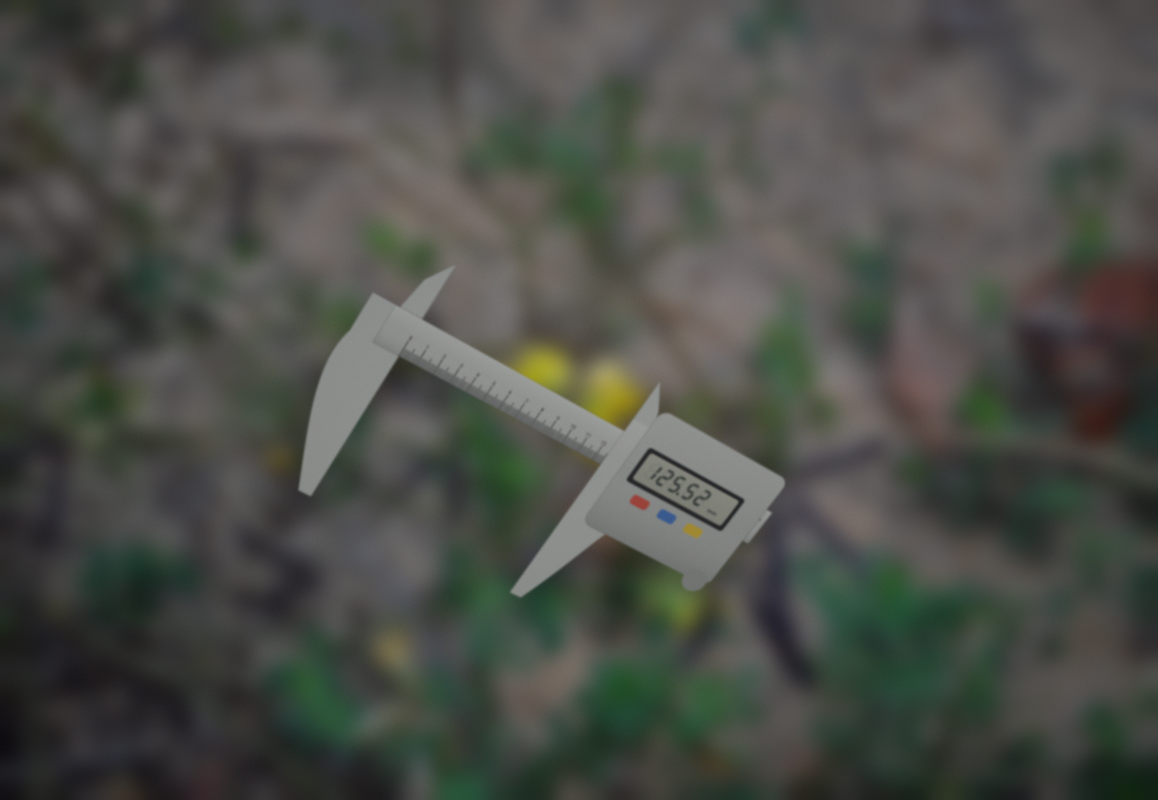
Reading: 125.52 mm
